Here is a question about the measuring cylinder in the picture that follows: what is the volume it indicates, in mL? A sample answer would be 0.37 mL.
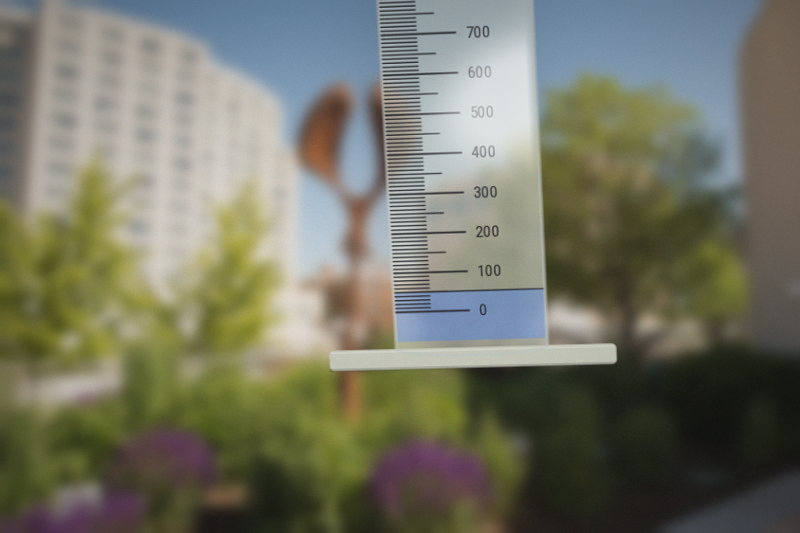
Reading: 50 mL
